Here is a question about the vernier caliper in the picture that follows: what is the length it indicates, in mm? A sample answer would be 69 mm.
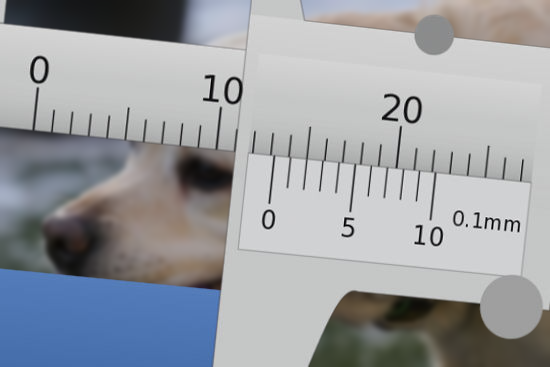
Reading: 13.2 mm
